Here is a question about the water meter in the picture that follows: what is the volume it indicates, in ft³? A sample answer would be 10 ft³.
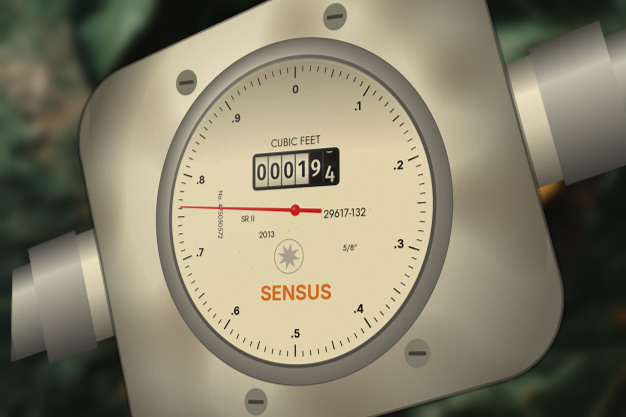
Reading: 193.76 ft³
